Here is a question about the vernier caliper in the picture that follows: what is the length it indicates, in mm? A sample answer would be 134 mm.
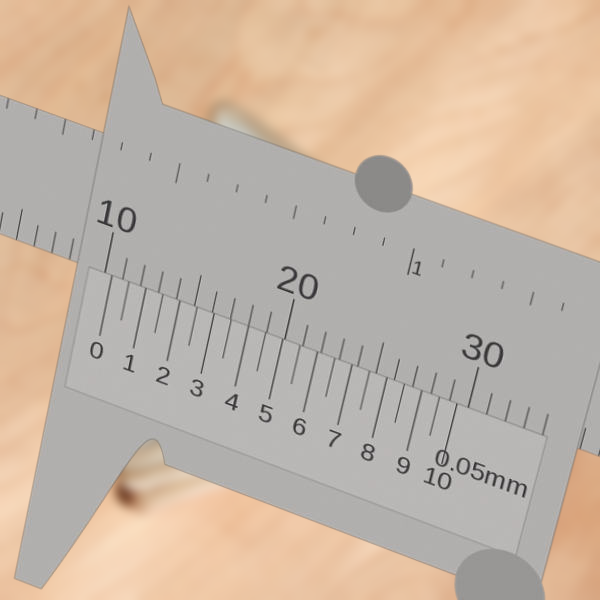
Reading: 10.4 mm
